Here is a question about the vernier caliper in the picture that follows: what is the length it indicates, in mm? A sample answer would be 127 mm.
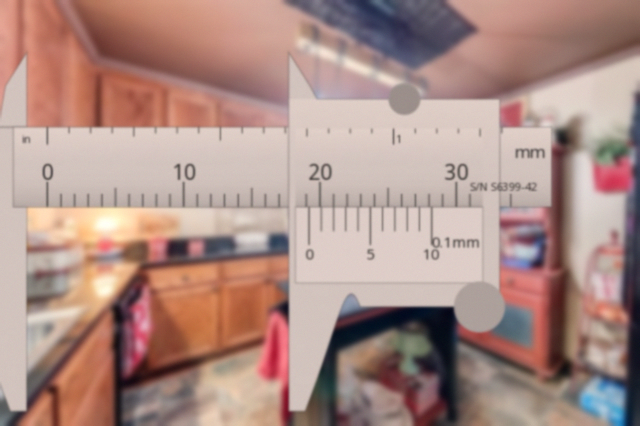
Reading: 19.2 mm
